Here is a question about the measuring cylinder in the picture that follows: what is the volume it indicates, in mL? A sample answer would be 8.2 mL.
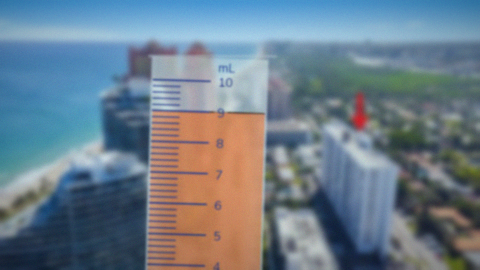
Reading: 9 mL
